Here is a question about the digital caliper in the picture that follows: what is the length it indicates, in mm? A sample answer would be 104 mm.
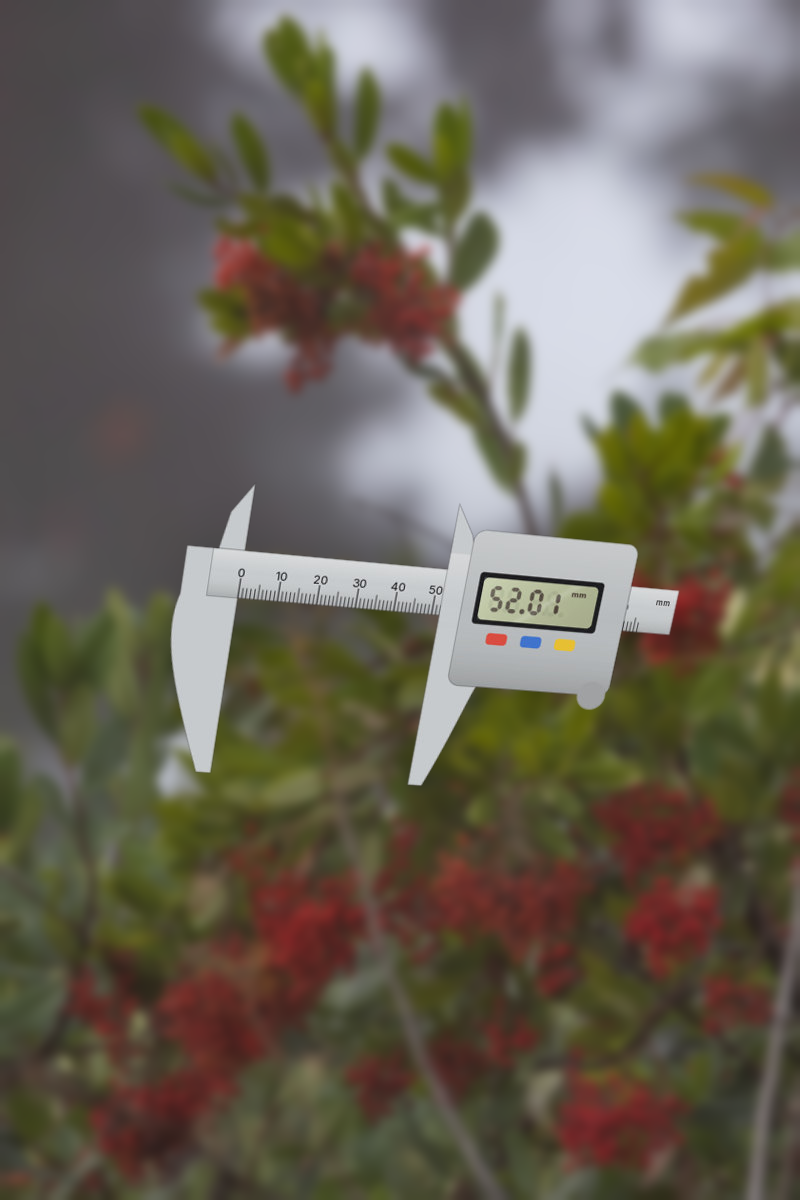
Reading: 52.01 mm
